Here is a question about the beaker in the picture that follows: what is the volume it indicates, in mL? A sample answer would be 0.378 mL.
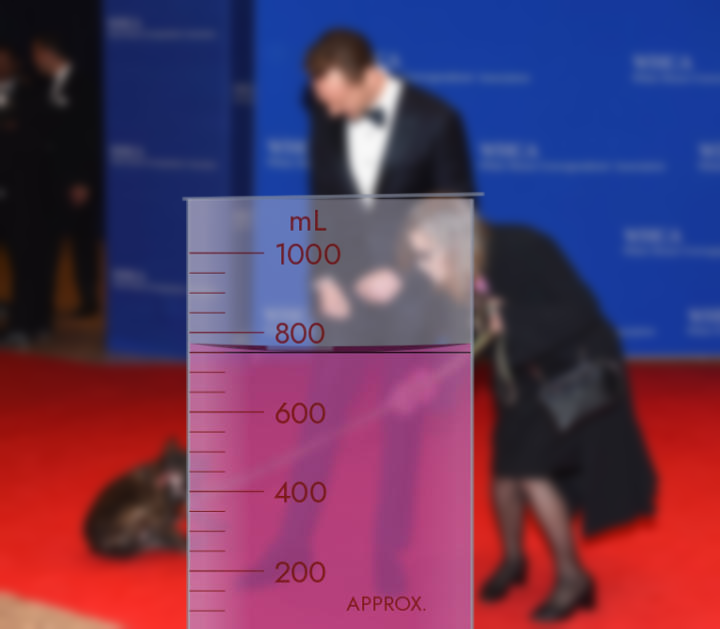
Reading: 750 mL
